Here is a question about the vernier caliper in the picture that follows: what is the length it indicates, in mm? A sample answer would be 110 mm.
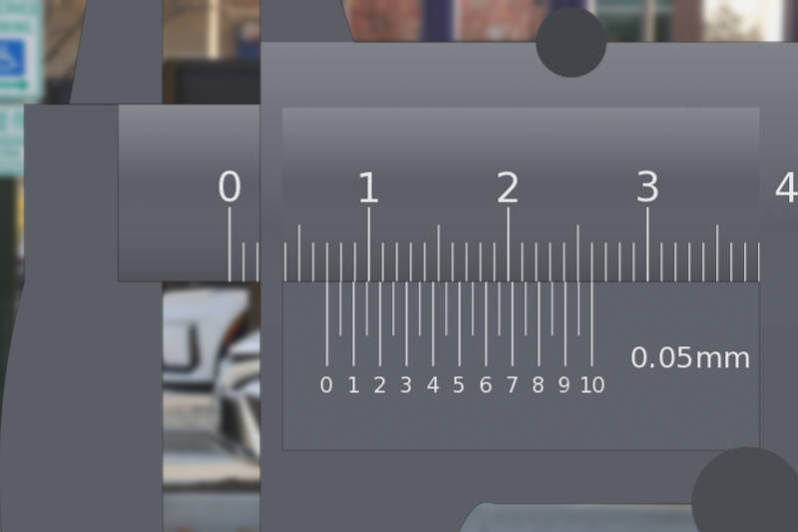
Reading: 7.0 mm
